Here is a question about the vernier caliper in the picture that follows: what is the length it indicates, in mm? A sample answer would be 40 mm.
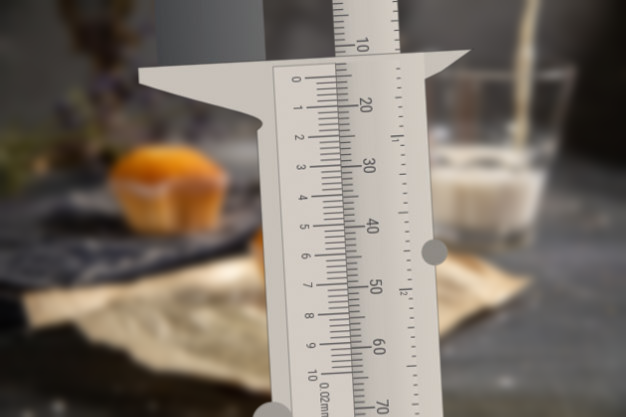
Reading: 15.0 mm
